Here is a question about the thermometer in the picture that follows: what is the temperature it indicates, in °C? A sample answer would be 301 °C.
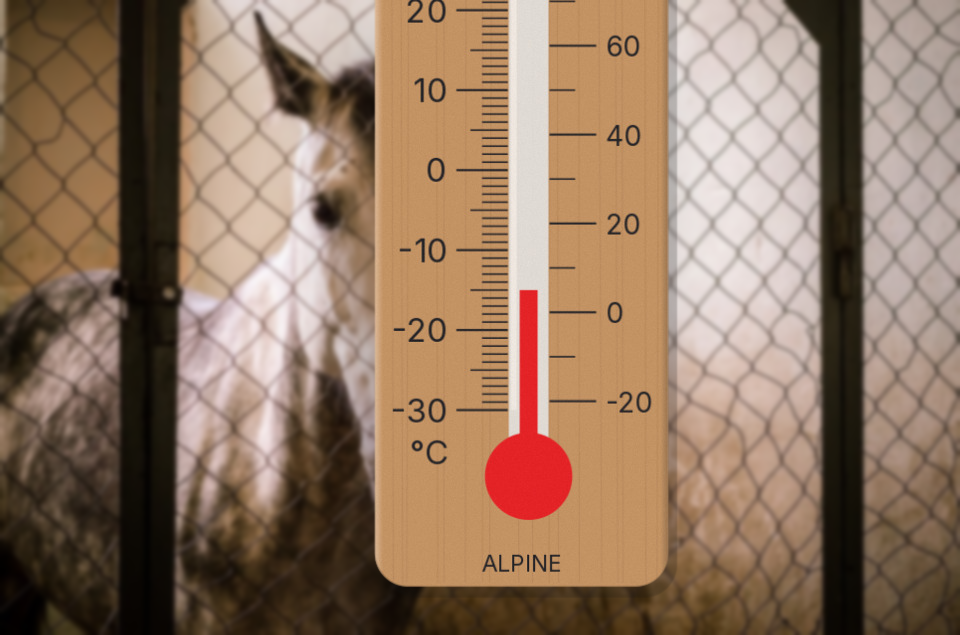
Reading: -15 °C
